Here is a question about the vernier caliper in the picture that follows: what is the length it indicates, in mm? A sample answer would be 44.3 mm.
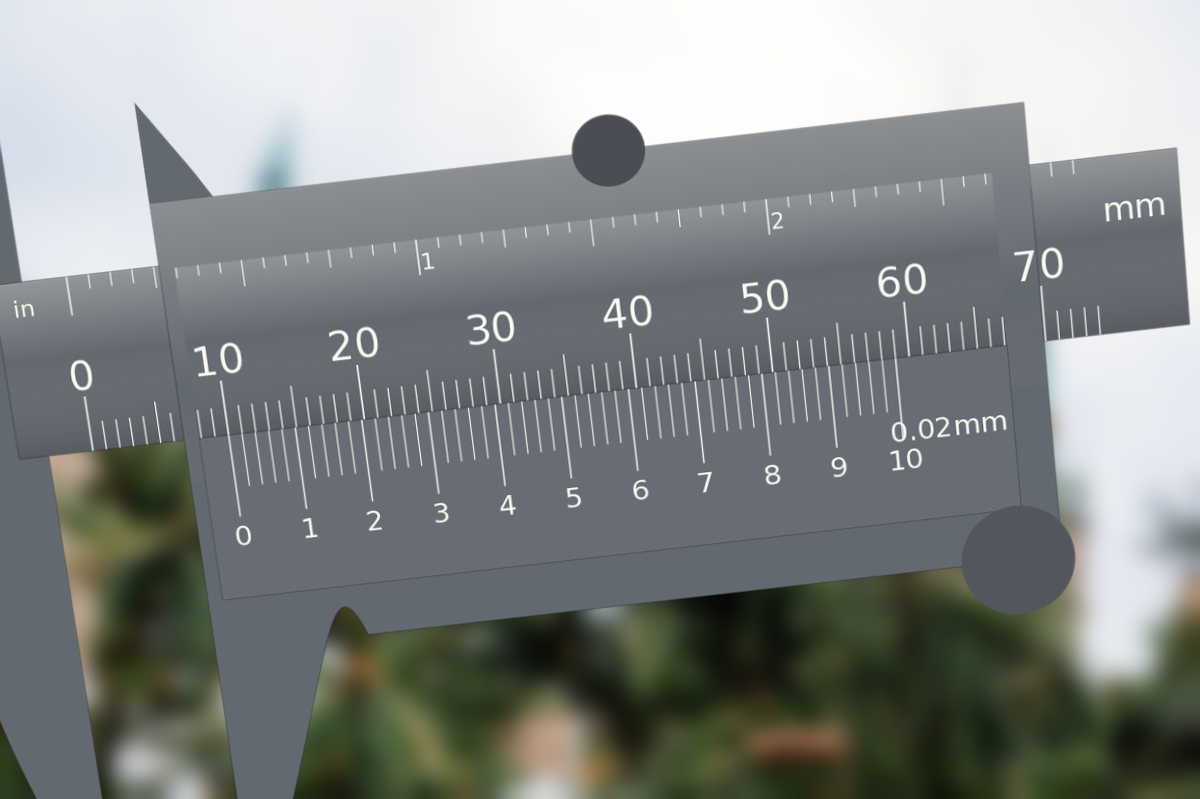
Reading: 10.0 mm
